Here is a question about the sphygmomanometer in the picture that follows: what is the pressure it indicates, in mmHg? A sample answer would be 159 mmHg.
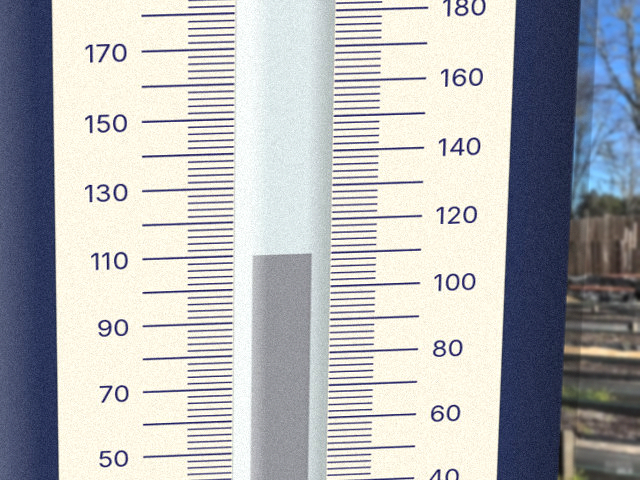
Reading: 110 mmHg
